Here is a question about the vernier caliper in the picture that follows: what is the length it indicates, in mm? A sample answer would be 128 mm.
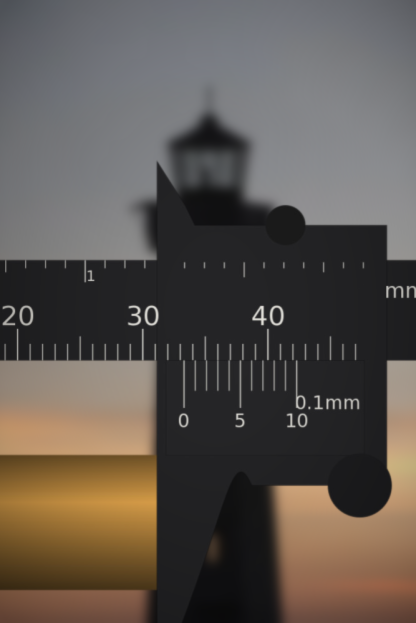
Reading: 33.3 mm
